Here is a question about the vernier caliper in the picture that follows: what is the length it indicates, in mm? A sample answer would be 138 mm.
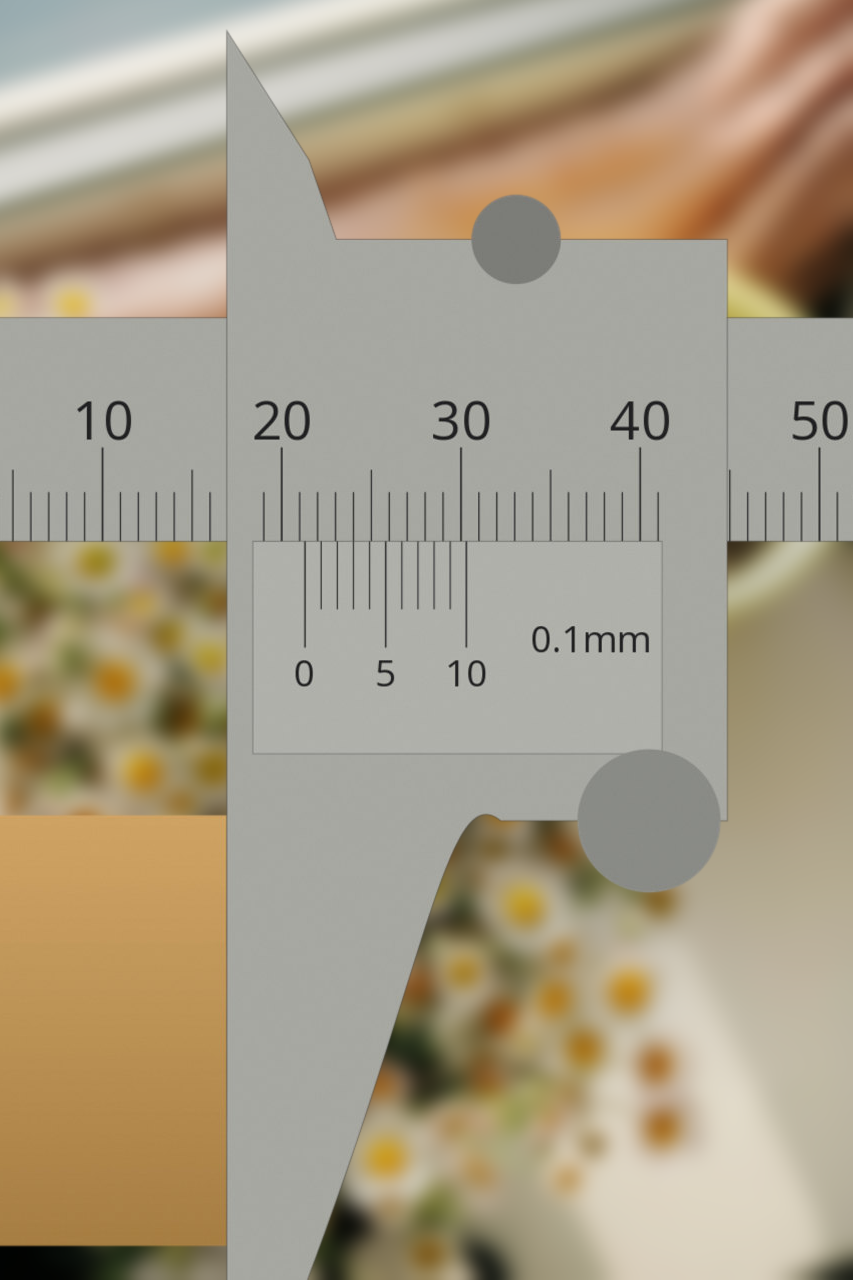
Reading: 21.3 mm
